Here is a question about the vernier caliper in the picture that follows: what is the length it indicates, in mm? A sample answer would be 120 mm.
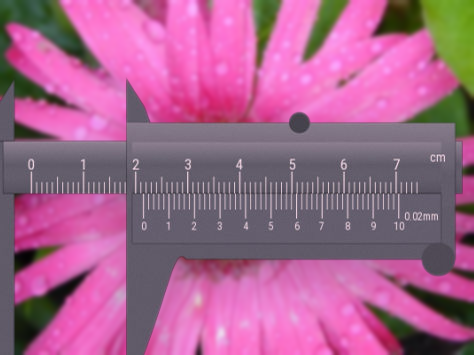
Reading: 21.5 mm
